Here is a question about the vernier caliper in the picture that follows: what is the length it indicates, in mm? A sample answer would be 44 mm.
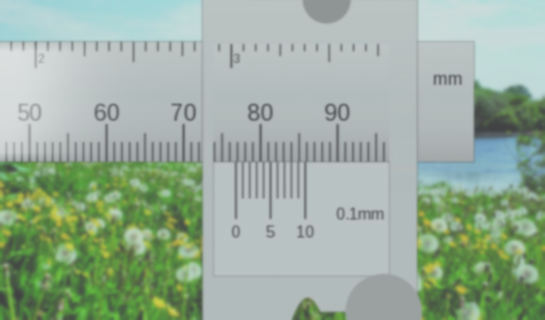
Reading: 76.8 mm
